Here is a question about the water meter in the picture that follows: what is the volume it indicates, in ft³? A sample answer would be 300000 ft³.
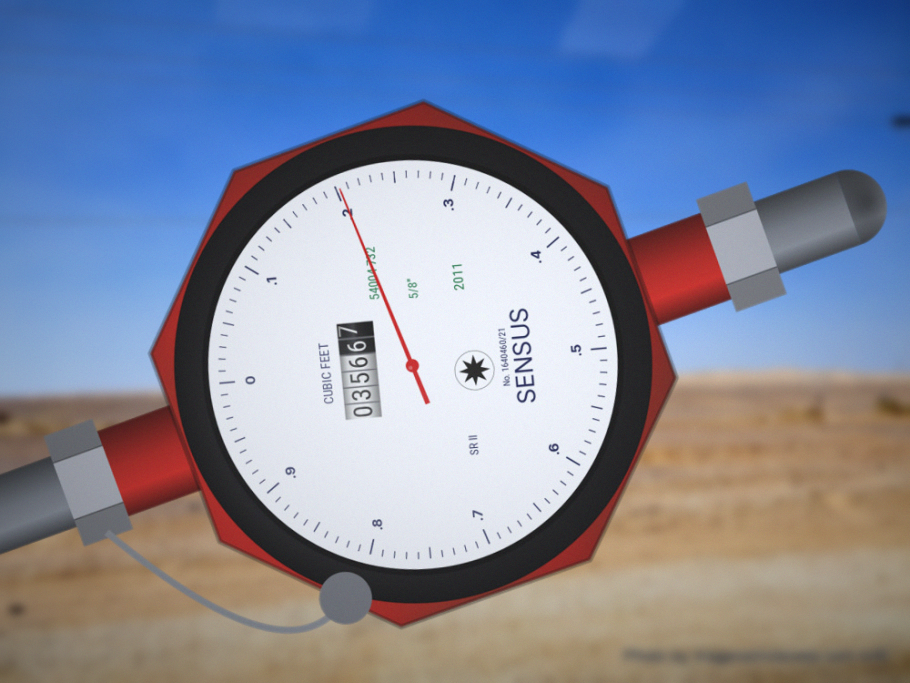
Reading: 35667.20 ft³
